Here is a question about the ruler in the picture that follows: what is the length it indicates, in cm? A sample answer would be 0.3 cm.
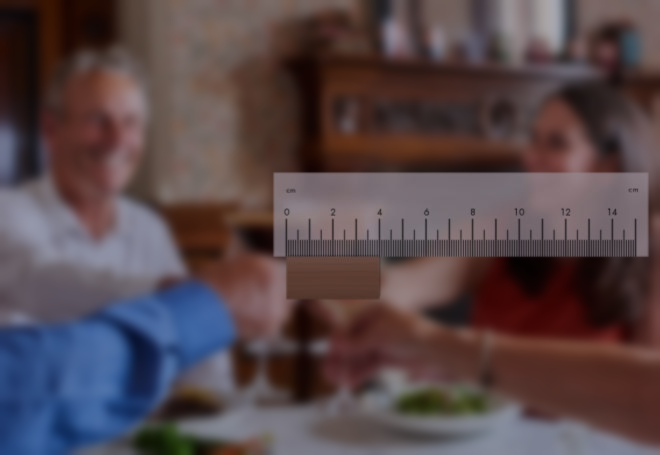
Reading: 4 cm
